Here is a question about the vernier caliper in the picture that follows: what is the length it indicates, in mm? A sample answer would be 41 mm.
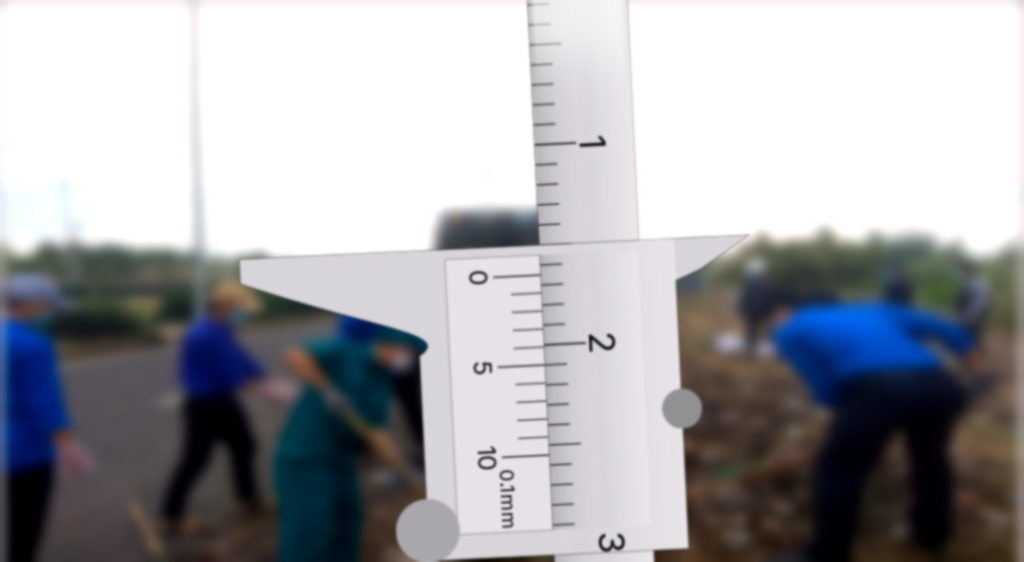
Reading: 16.5 mm
